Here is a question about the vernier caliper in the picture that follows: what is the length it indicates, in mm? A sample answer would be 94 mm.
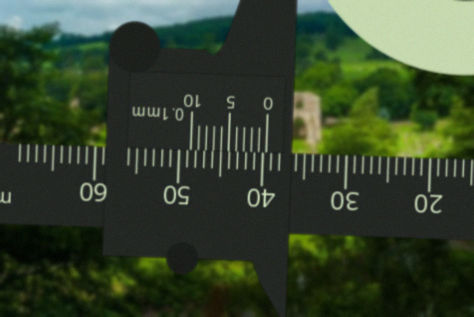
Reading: 39.6 mm
